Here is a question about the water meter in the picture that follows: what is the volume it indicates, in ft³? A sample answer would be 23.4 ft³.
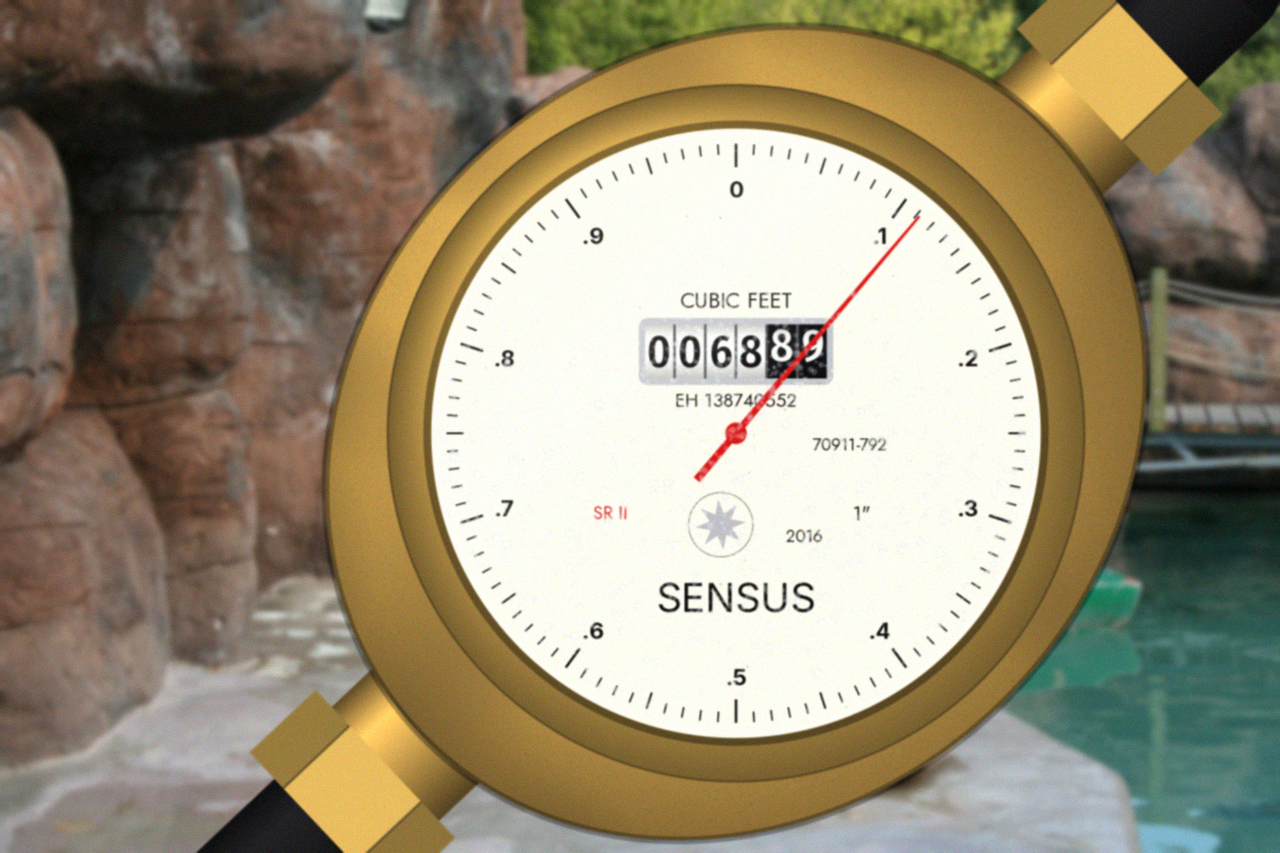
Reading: 6889.11 ft³
